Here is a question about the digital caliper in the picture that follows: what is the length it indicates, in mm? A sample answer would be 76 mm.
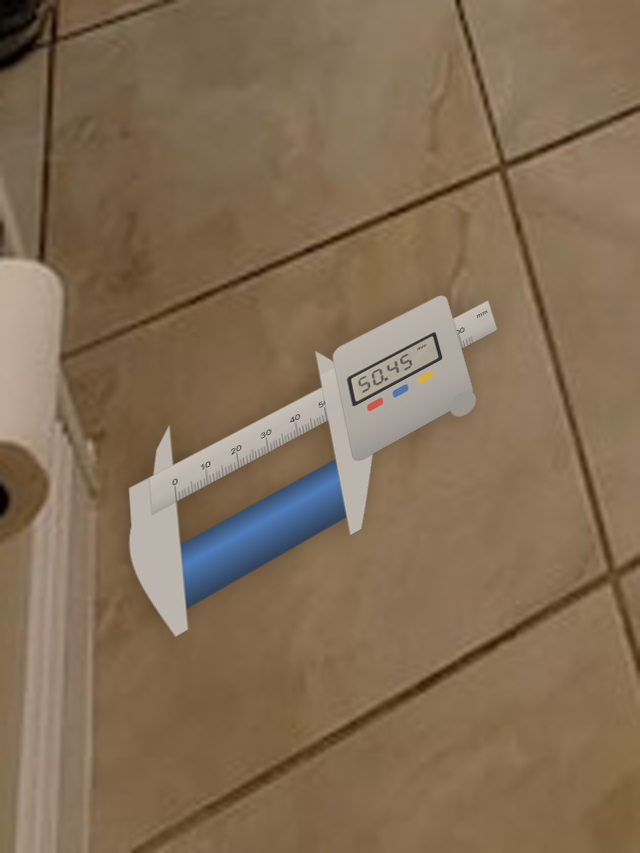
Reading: 50.45 mm
